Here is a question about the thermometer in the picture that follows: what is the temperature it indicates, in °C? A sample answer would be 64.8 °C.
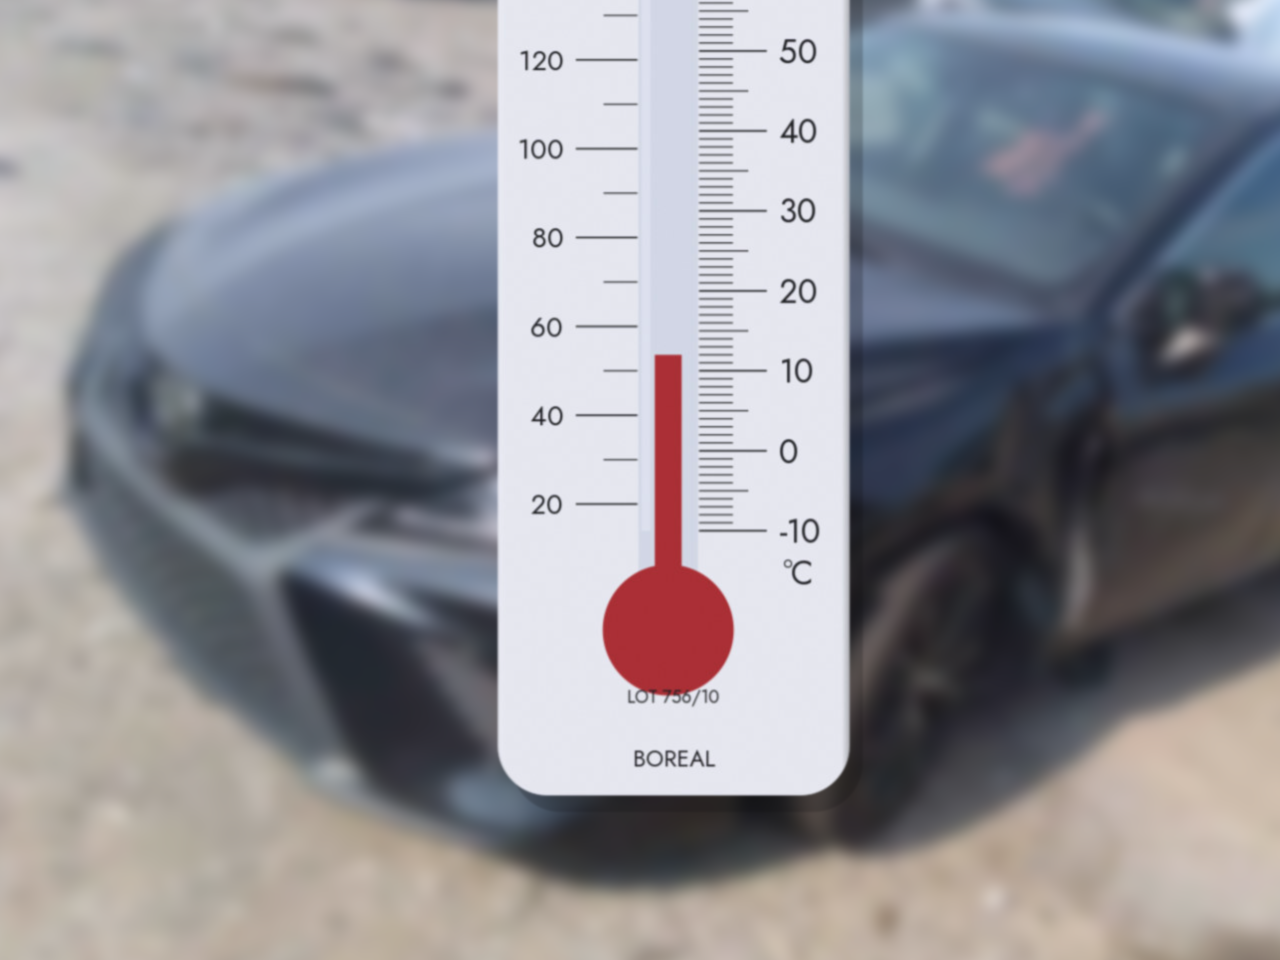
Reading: 12 °C
